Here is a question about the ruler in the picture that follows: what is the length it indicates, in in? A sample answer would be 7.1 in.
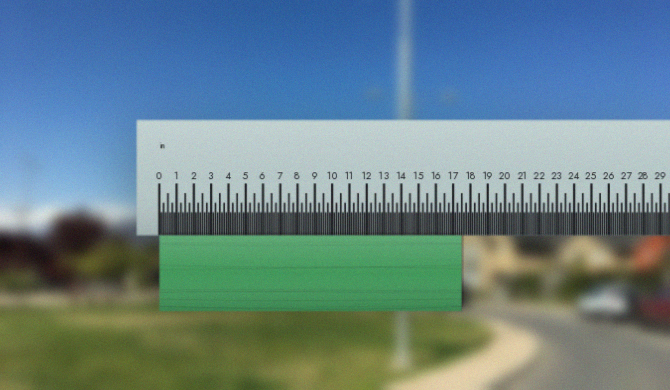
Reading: 17.5 in
